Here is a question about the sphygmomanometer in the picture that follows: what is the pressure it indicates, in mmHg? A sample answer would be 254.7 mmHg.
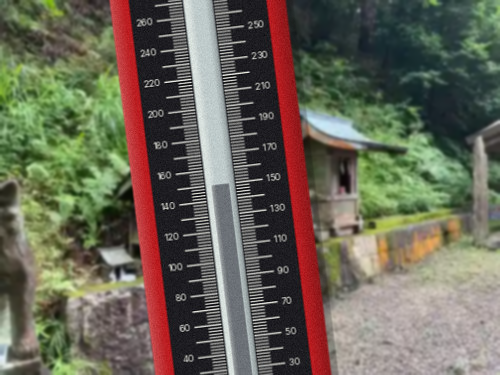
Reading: 150 mmHg
